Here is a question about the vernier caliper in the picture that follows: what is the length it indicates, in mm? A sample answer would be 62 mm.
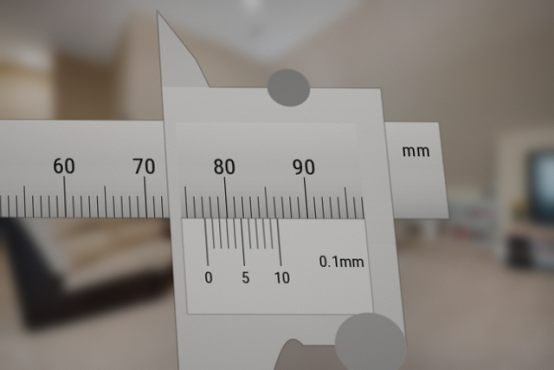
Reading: 77.2 mm
